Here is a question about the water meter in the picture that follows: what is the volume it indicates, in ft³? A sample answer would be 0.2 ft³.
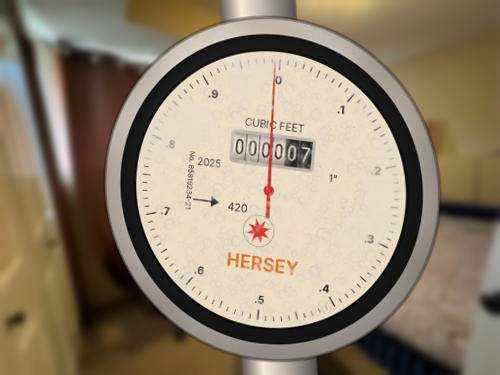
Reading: 6.99 ft³
